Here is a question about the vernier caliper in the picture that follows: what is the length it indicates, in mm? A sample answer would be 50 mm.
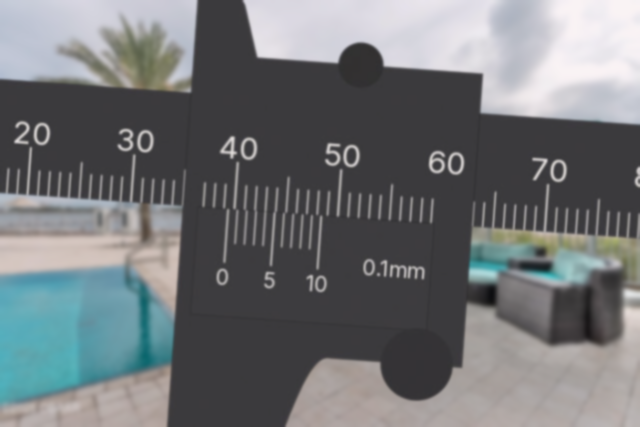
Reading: 39.4 mm
